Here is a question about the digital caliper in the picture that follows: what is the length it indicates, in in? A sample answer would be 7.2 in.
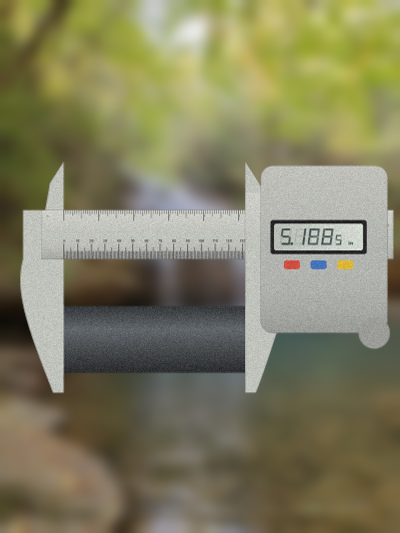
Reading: 5.1885 in
